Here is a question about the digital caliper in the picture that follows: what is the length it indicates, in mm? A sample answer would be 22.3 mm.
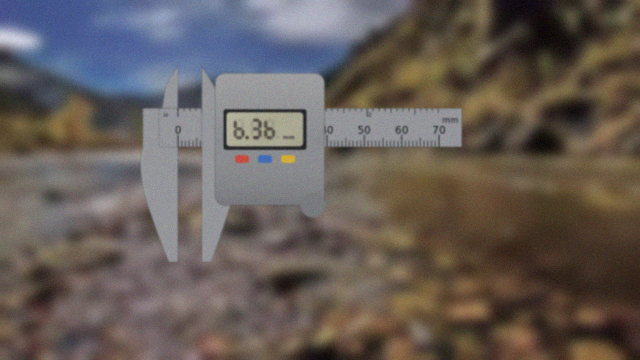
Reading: 6.36 mm
